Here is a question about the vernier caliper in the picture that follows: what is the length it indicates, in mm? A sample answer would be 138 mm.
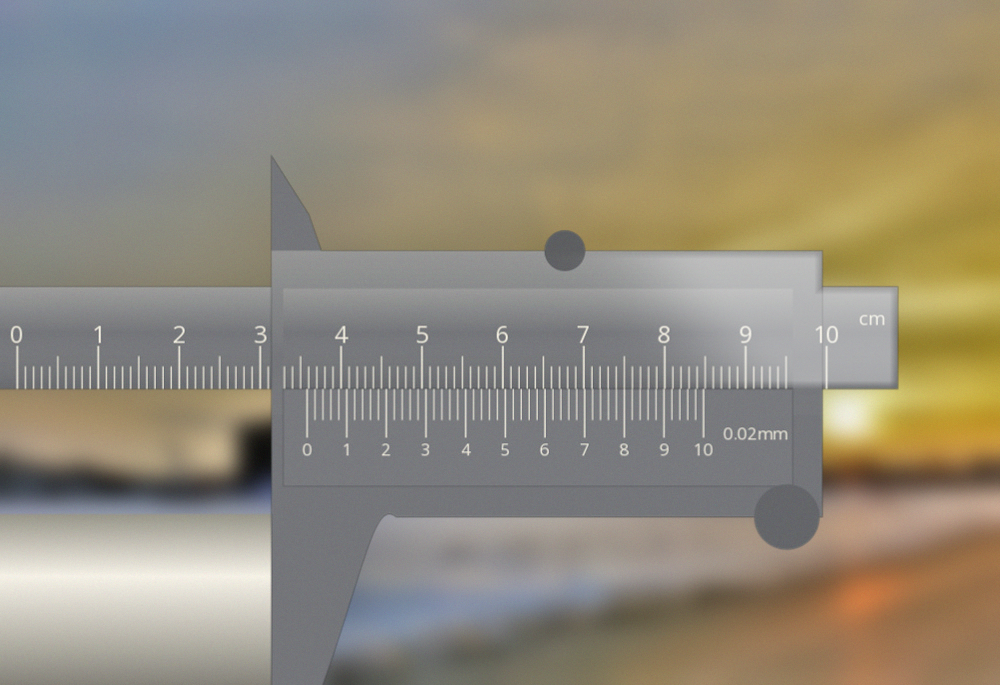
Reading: 35.8 mm
